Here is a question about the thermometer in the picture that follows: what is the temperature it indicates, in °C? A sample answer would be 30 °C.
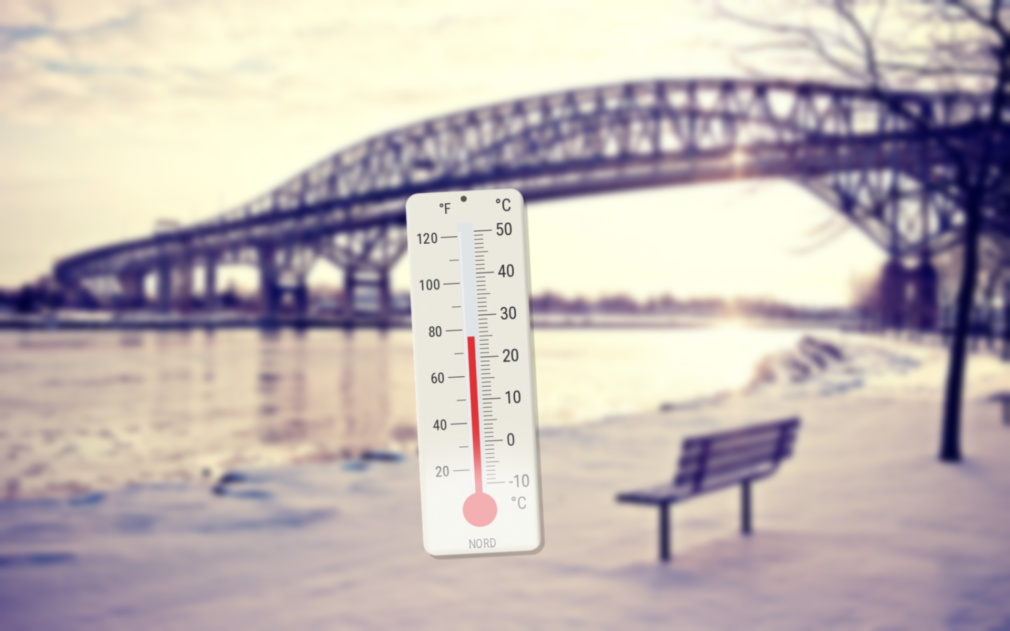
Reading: 25 °C
